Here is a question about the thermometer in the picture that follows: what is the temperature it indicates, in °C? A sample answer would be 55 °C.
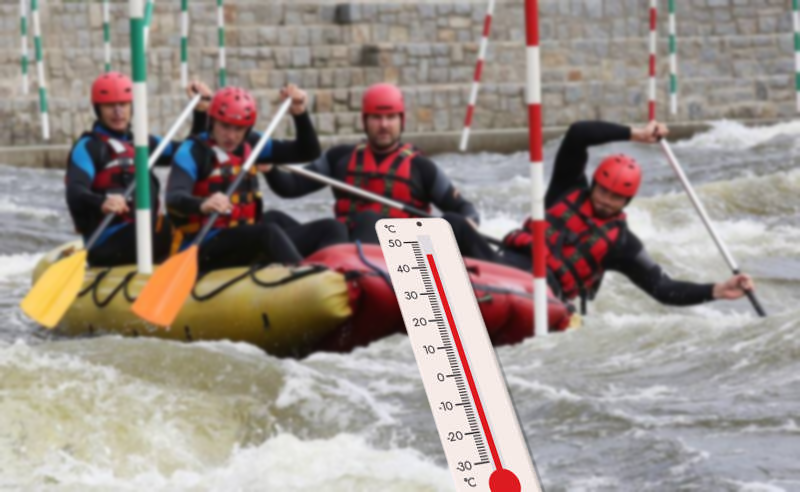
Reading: 45 °C
